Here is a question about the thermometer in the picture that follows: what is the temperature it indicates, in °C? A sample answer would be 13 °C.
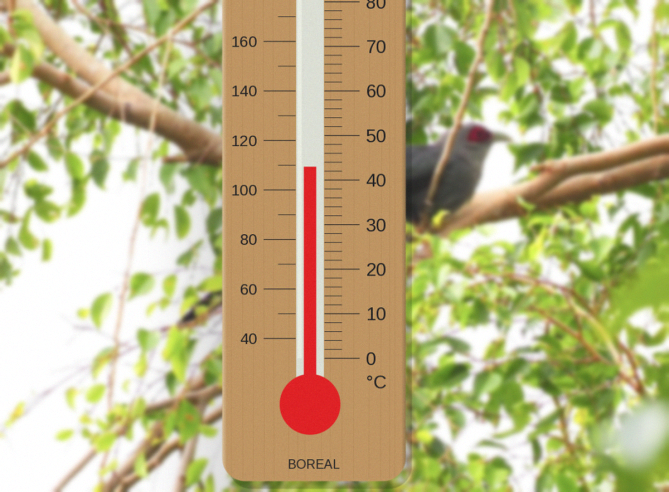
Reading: 43 °C
